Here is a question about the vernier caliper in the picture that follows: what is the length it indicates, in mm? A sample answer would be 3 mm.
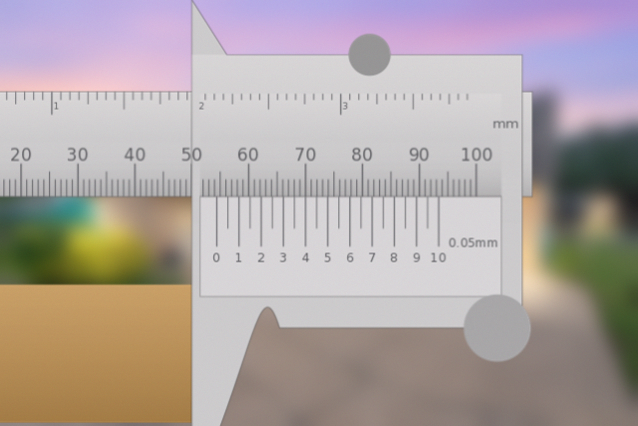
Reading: 54.4 mm
